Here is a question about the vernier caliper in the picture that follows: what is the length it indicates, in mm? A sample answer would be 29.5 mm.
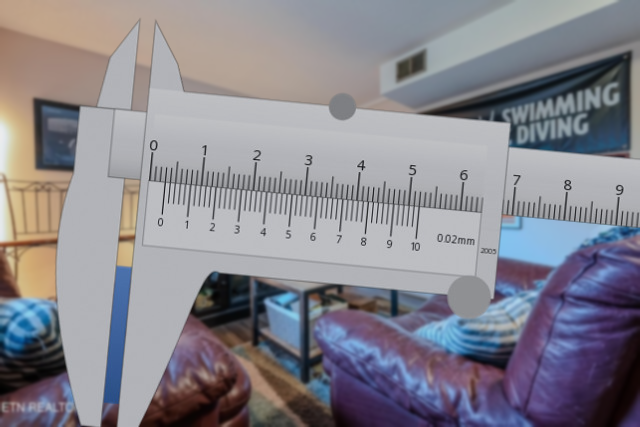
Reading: 3.0 mm
